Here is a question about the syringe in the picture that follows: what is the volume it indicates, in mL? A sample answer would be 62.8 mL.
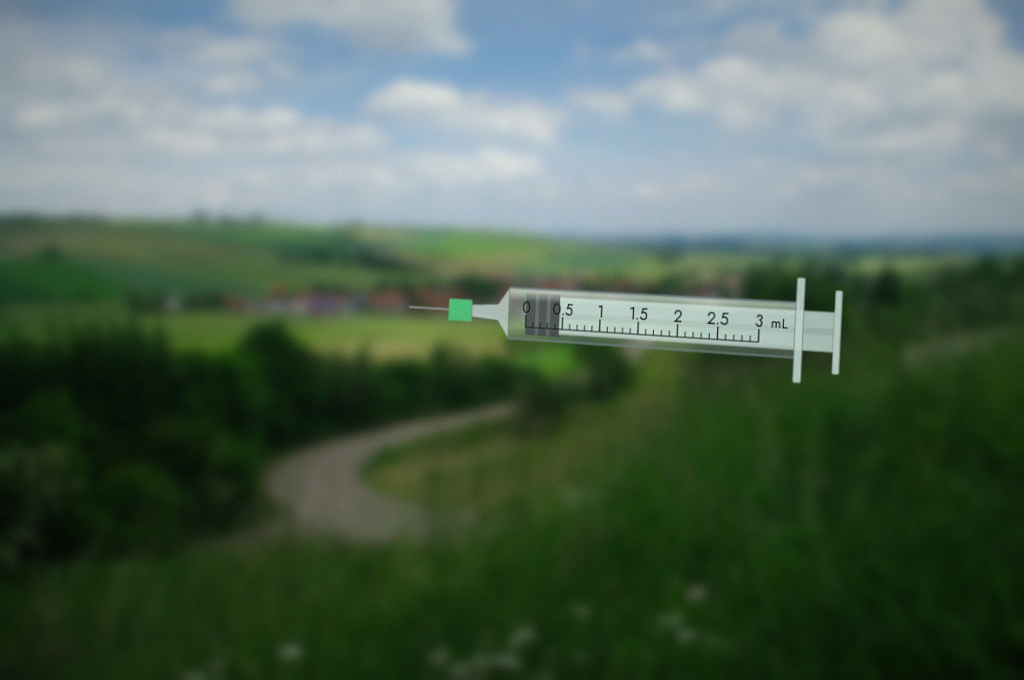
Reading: 0 mL
